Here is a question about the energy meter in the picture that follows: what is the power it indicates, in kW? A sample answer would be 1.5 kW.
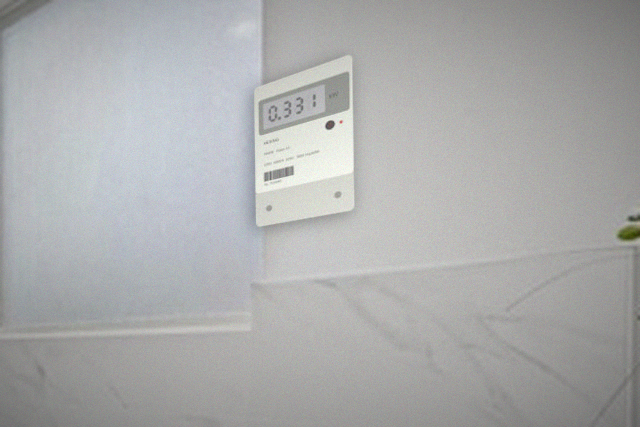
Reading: 0.331 kW
